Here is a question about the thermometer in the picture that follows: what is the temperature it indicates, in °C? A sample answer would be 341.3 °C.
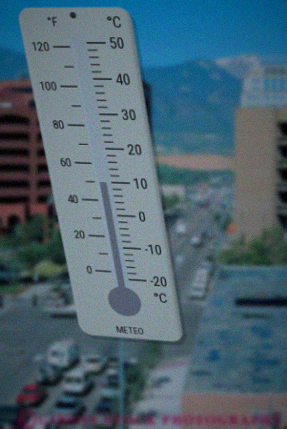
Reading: 10 °C
